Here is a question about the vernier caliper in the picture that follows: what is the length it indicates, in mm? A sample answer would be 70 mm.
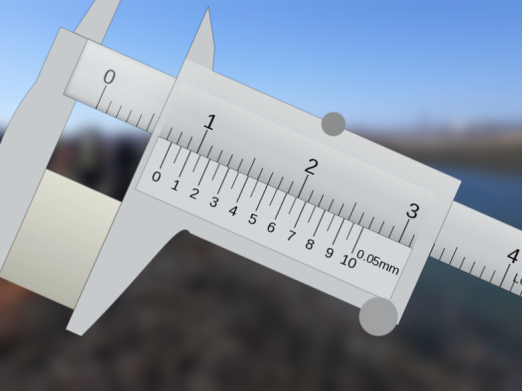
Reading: 7.5 mm
